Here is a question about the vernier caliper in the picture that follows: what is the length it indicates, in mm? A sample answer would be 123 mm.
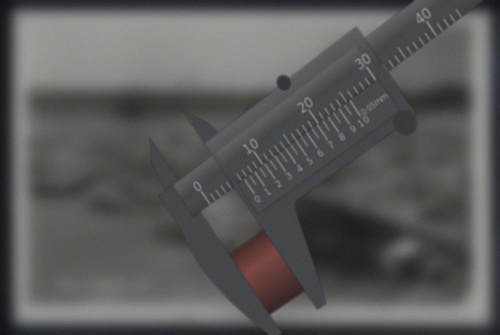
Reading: 6.5 mm
